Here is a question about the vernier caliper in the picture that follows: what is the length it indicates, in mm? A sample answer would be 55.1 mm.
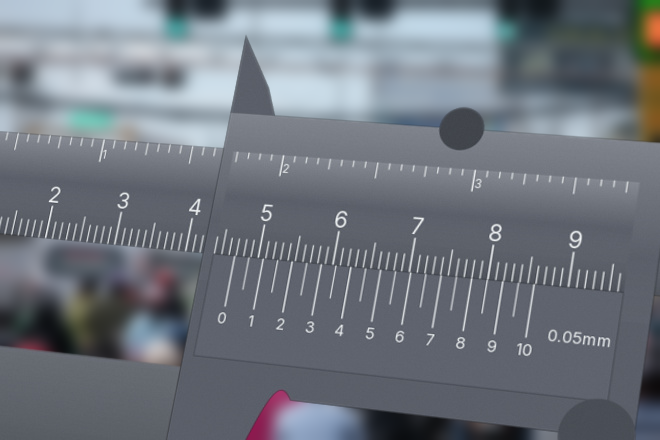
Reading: 46.8 mm
